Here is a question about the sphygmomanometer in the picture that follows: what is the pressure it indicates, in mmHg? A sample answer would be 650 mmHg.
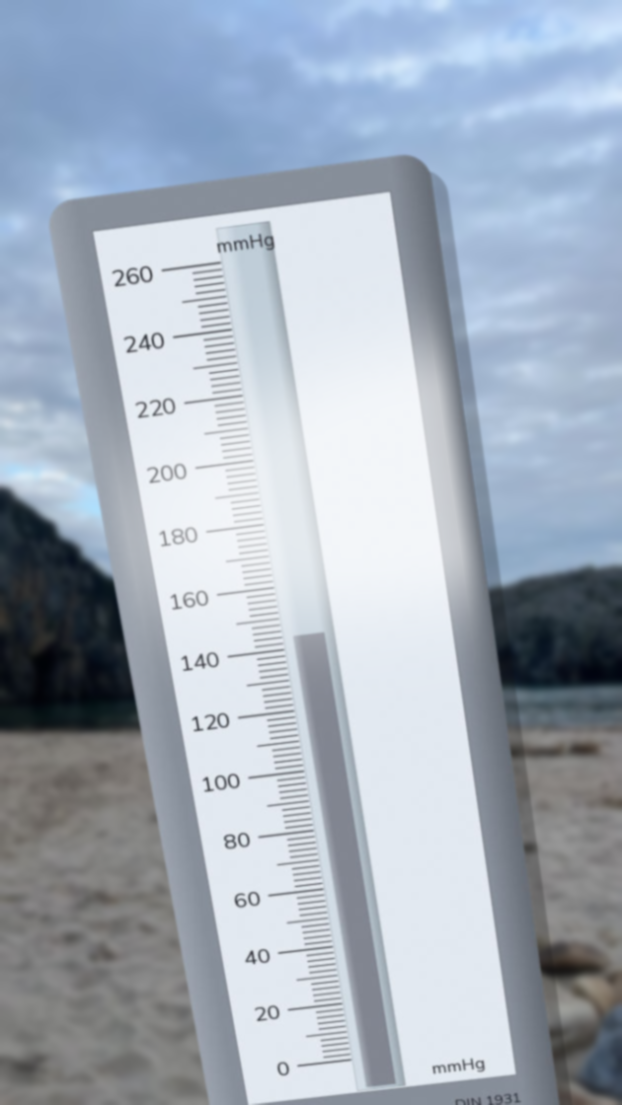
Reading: 144 mmHg
